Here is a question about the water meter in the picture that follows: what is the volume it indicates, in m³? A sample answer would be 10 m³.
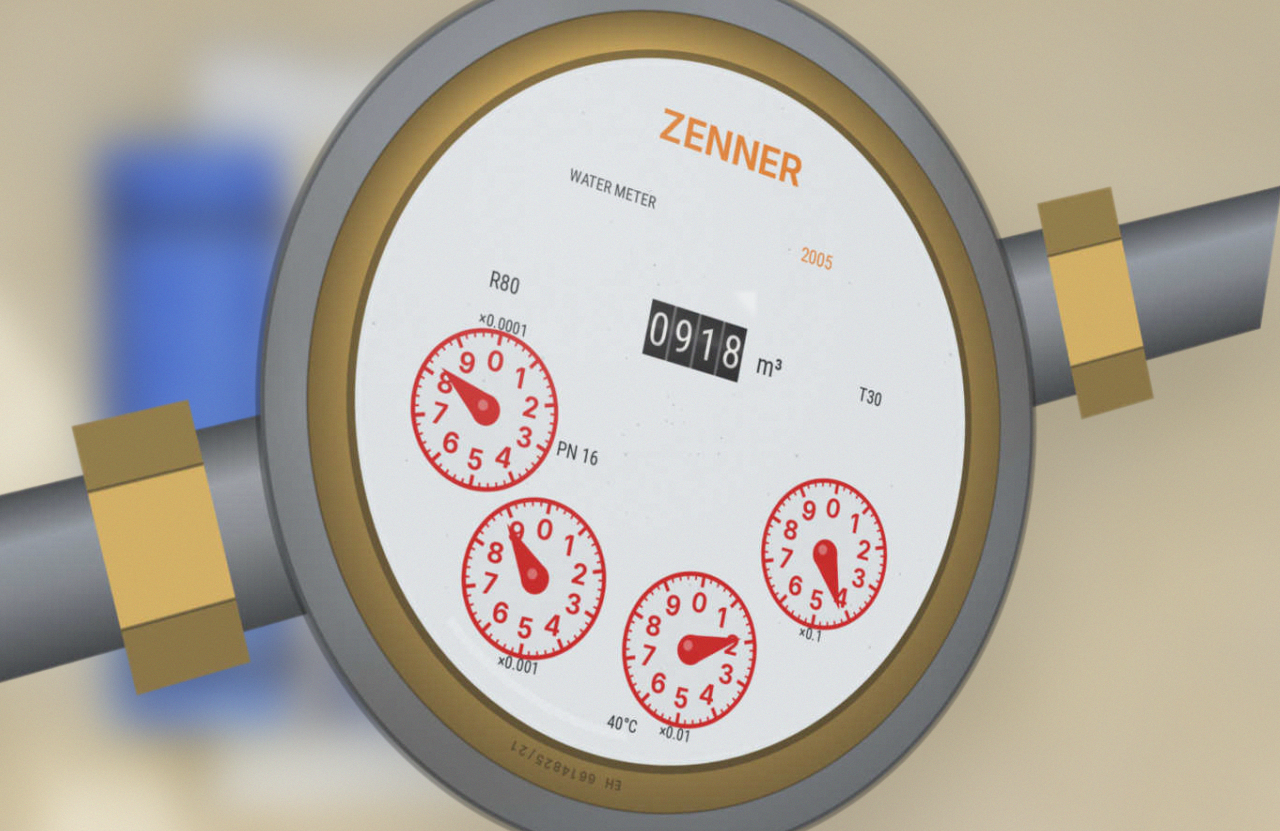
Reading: 918.4188 m³
